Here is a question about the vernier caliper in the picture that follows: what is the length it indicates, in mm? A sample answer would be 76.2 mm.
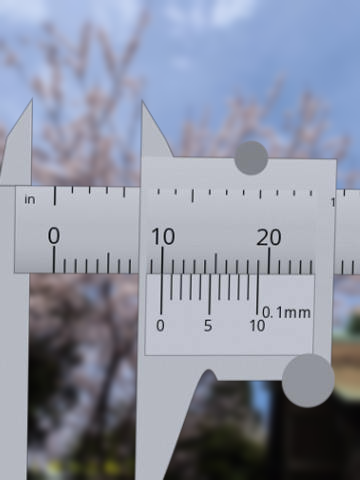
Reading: 10.0 mm
